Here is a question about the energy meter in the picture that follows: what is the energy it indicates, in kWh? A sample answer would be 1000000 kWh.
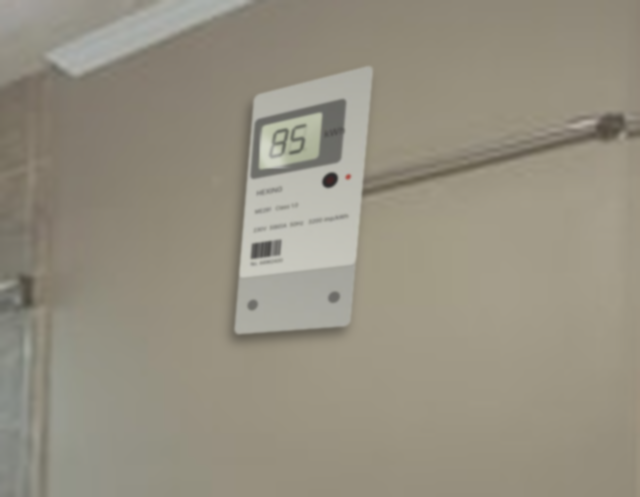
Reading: 85 kWh
